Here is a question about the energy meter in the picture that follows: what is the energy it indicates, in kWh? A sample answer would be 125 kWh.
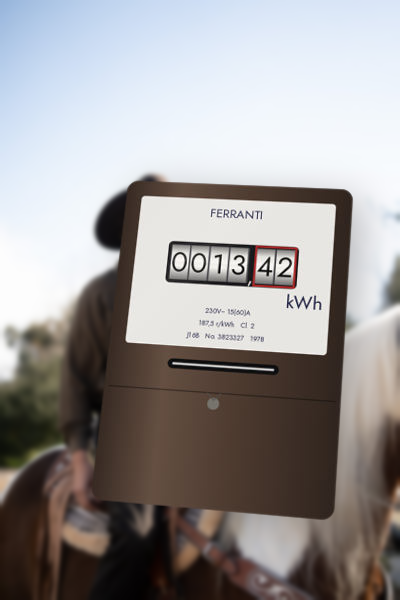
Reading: 13.42 kWh
